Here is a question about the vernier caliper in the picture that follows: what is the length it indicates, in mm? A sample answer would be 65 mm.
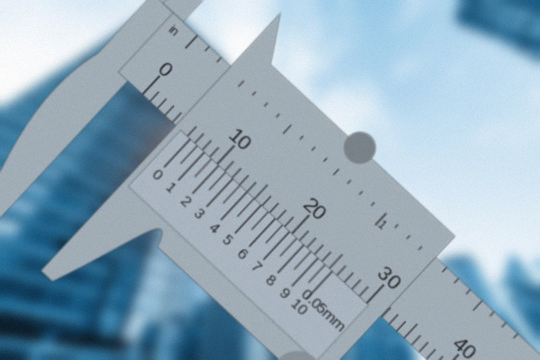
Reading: 6.4 mm
